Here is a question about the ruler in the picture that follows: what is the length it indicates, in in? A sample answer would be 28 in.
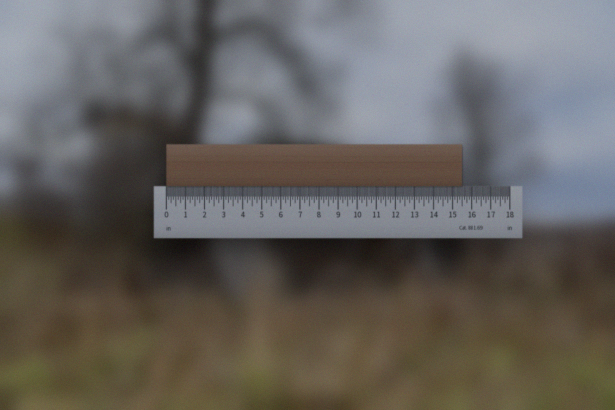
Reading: 15.5 in
